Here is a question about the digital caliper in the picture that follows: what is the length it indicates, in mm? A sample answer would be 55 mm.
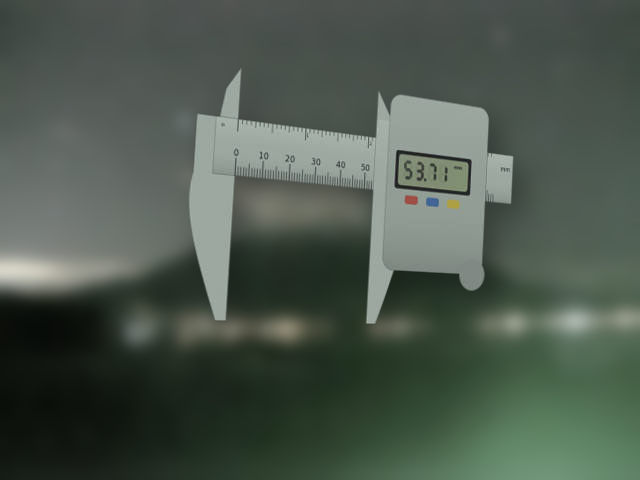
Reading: 53.71 mm
